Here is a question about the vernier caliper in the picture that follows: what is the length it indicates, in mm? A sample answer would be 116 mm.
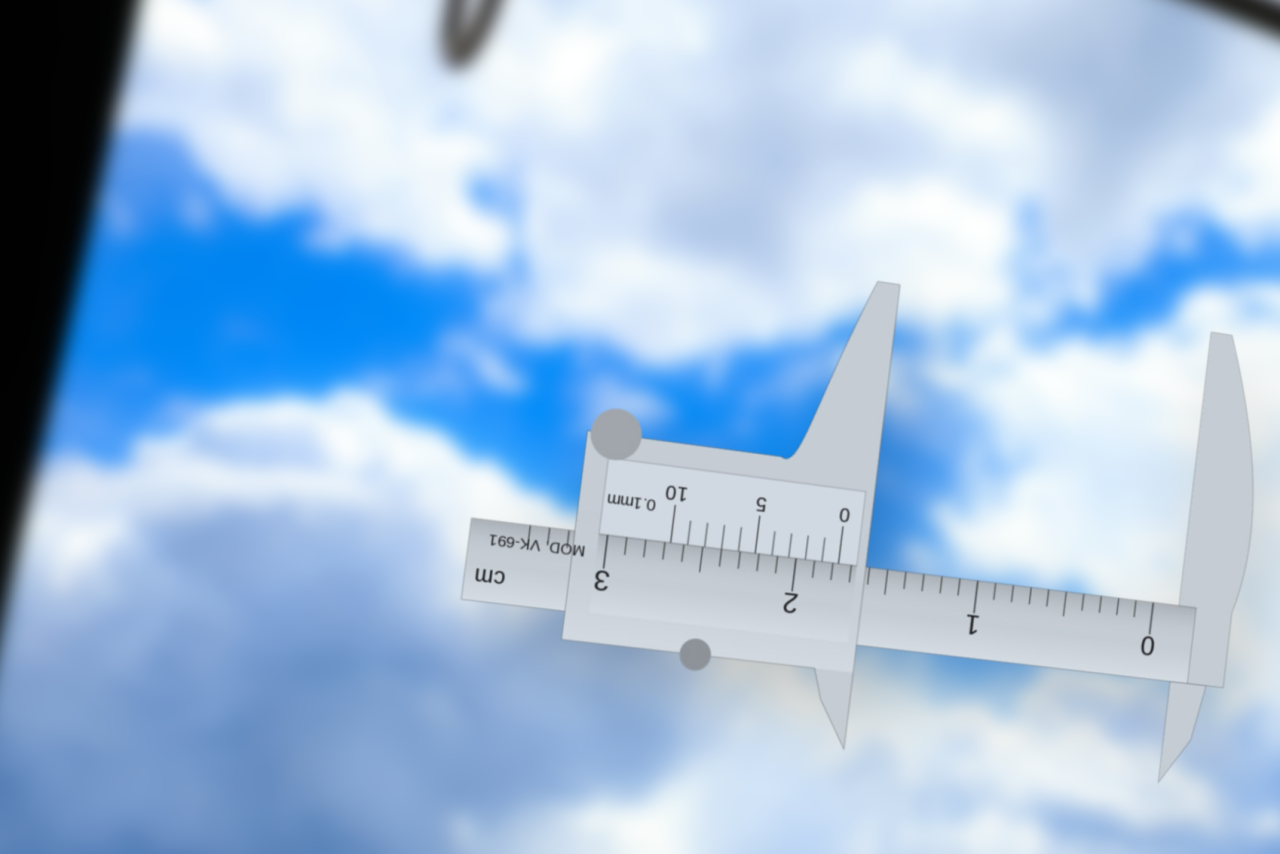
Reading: 17.7 mm
